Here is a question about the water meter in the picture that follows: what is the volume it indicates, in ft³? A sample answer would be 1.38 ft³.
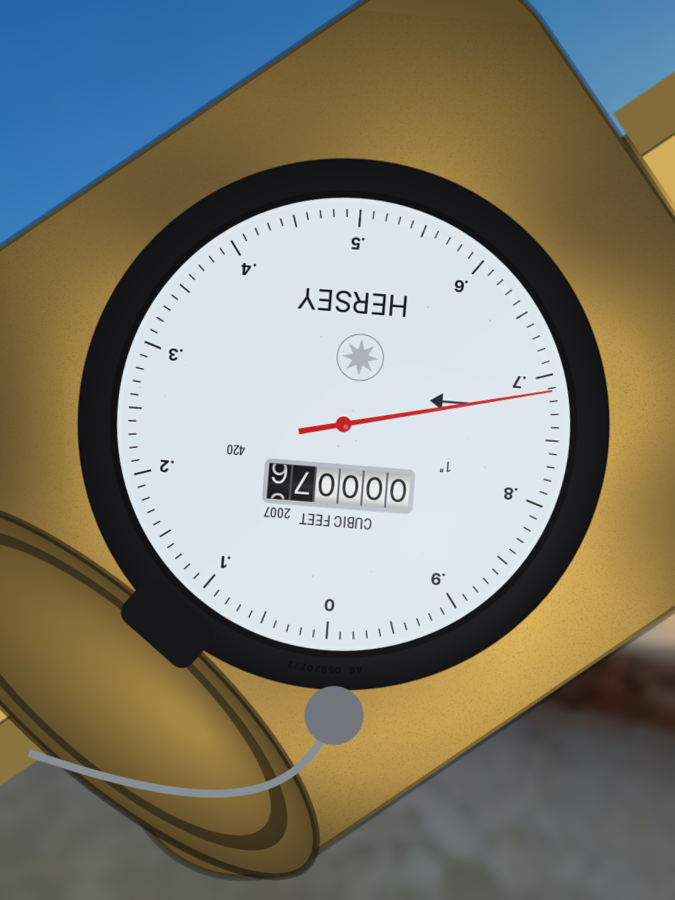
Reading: 75.71 ft³
